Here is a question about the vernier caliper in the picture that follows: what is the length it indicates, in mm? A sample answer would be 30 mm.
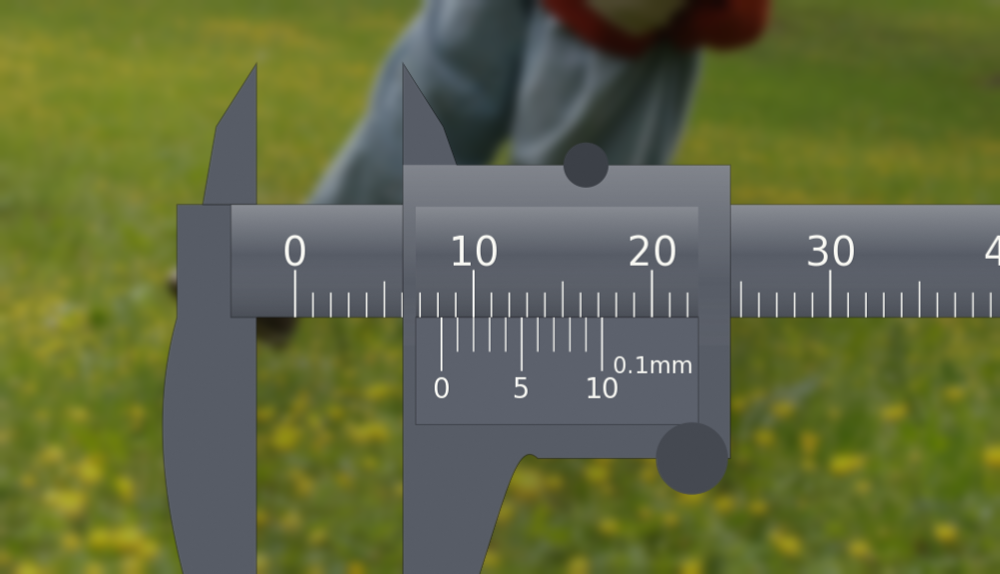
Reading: 8.2 mm
